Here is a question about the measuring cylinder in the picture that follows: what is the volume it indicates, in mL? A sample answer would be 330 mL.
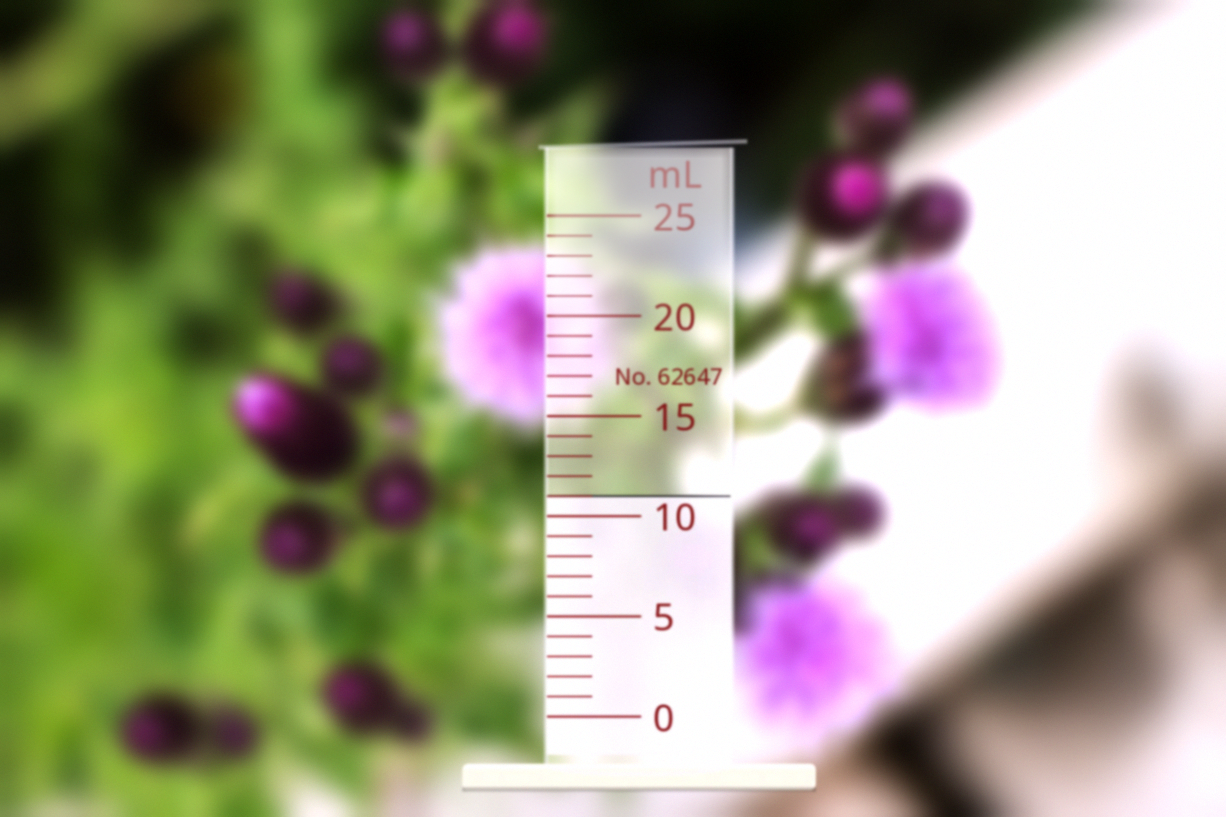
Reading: 11 mL
